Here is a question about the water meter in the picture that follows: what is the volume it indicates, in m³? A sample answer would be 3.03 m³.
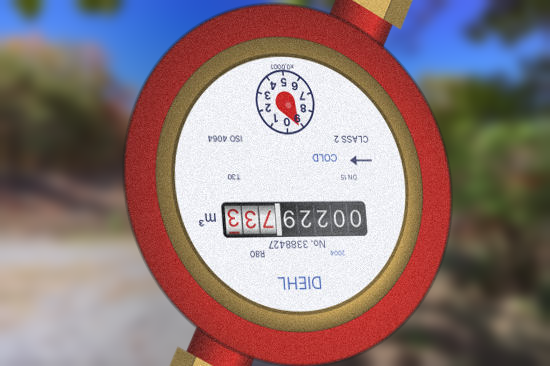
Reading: 229.7329 m³
